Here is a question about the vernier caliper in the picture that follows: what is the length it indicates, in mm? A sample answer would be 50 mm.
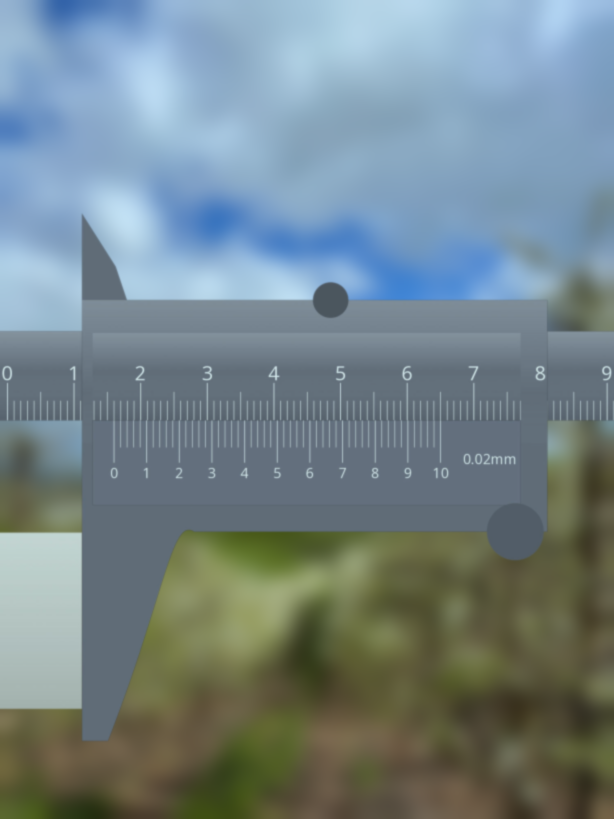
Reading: 16.0 mm
